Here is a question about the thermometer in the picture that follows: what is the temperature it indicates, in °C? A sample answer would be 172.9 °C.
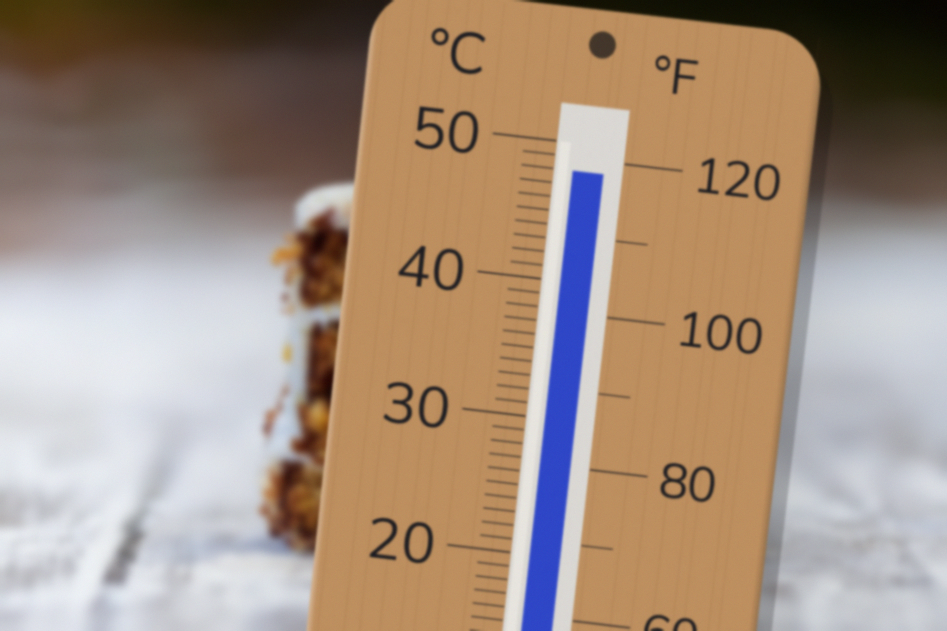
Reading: 48 °C
